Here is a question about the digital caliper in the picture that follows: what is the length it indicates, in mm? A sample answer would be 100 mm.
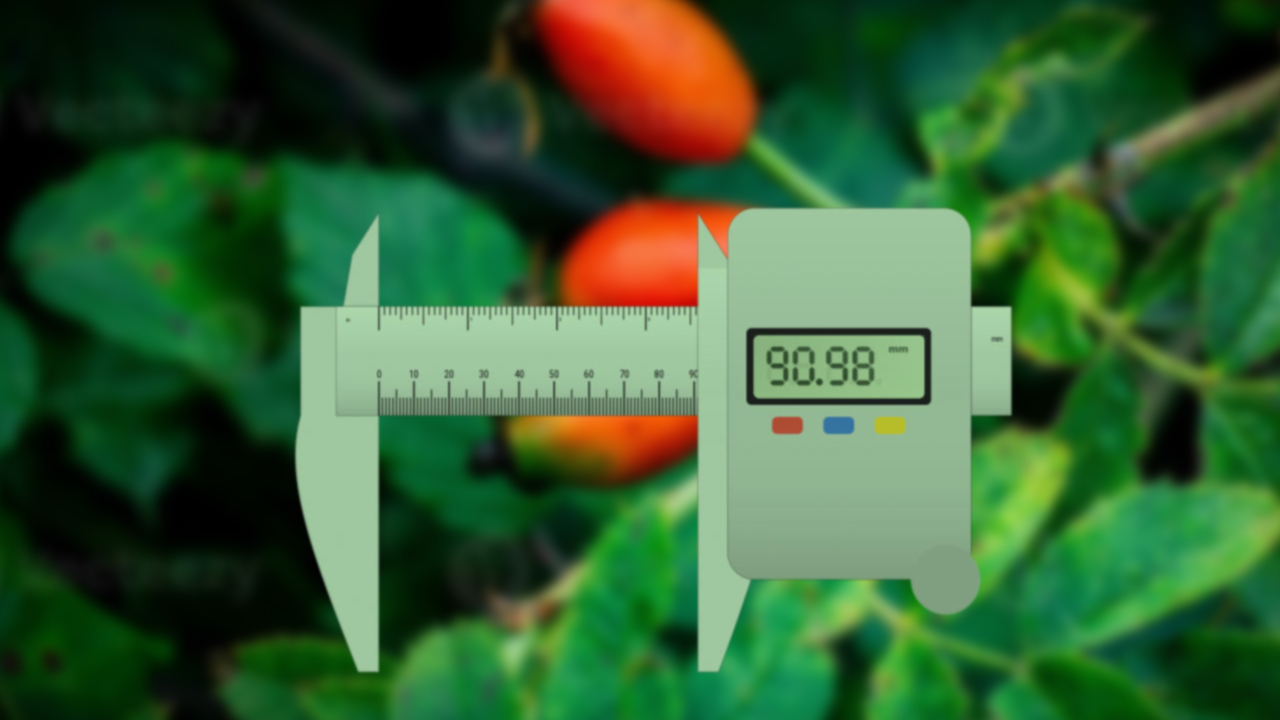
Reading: 90.98 mm
